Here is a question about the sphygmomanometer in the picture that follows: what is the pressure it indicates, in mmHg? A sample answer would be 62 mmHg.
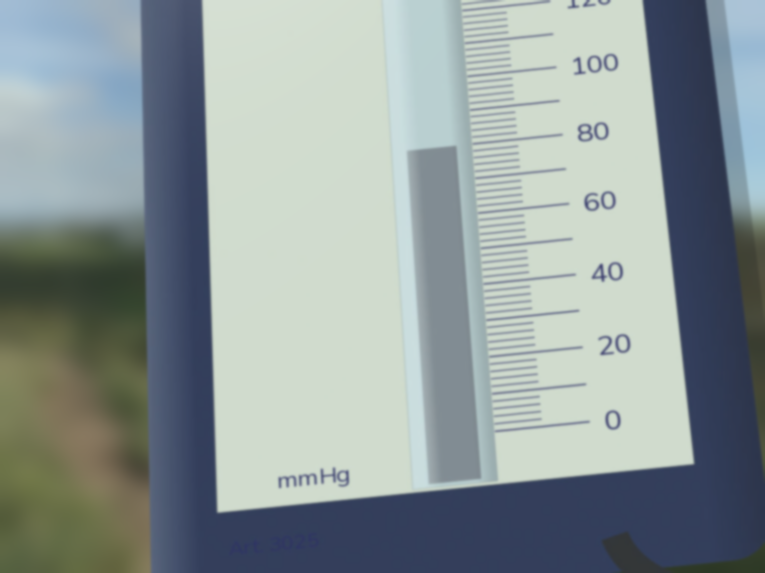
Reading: 80 mmHg
